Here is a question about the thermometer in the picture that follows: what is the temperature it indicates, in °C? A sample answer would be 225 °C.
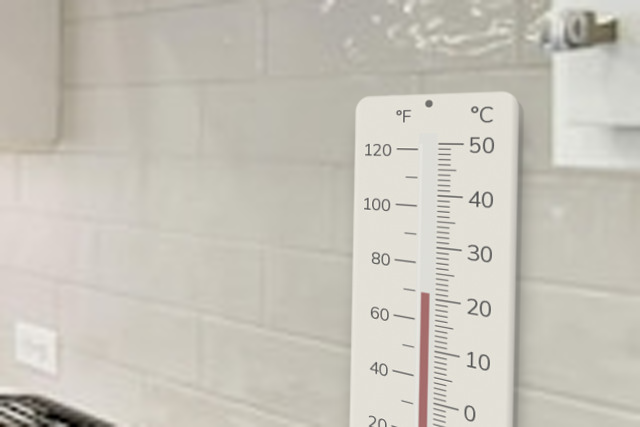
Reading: 21 °C
